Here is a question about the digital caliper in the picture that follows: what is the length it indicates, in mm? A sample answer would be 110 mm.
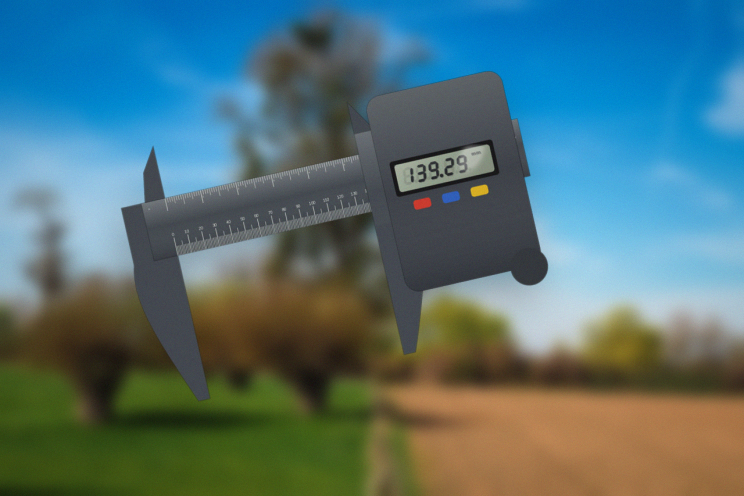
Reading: 139.29 mm
